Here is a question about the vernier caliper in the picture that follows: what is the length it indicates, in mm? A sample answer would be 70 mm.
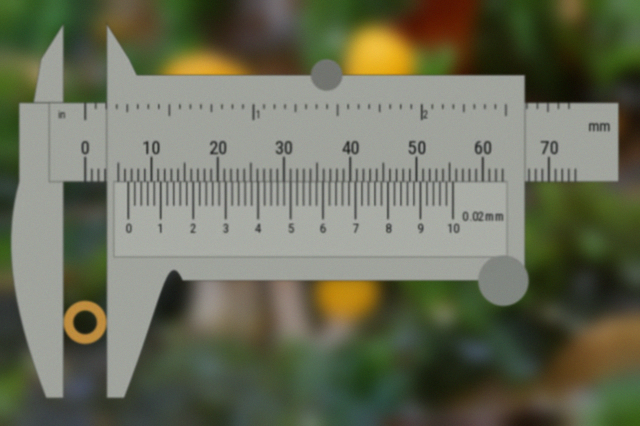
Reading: 6.5 mm
